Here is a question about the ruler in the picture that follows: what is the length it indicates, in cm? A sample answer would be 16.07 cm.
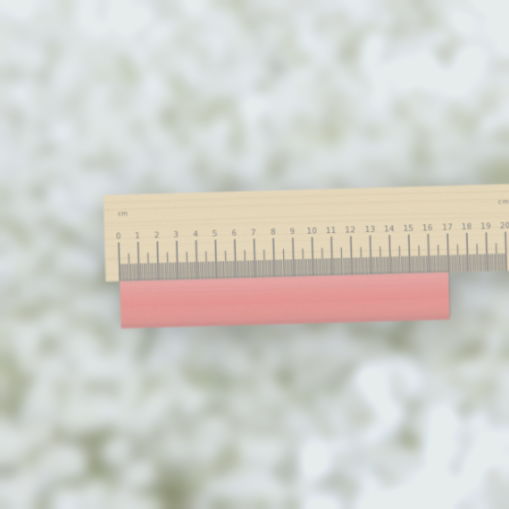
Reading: 17 cm
